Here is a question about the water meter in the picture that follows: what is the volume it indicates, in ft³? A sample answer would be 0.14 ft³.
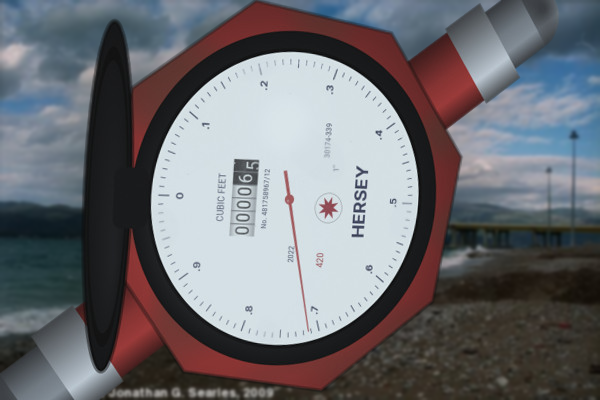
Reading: 64.71 ft³
